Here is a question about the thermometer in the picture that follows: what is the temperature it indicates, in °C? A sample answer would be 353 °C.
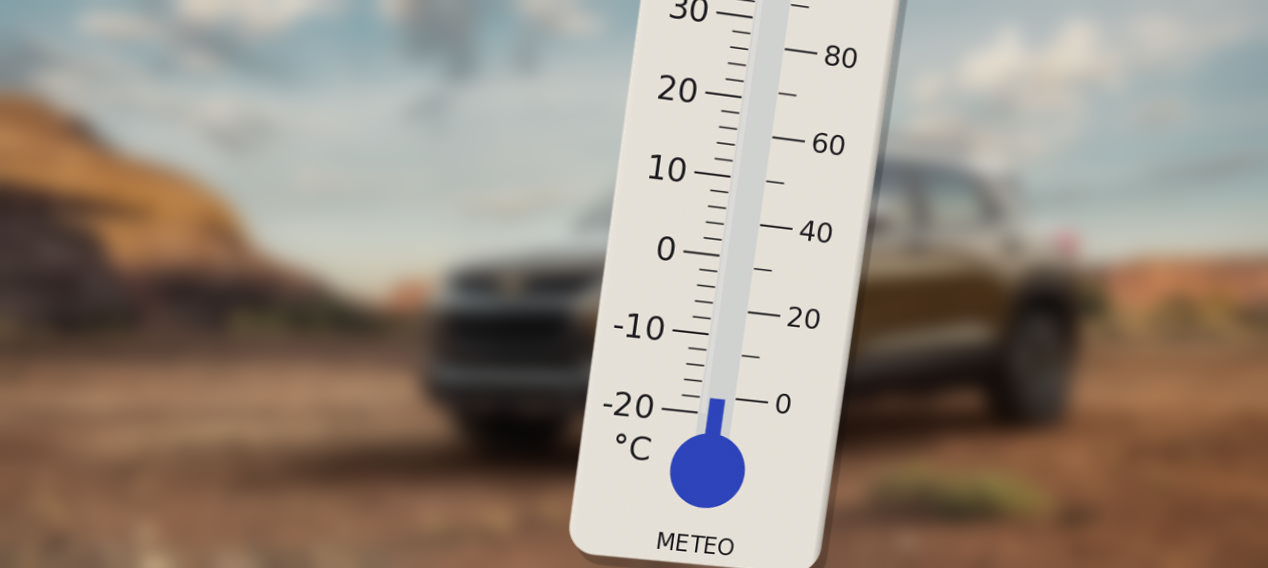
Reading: -18 °C
